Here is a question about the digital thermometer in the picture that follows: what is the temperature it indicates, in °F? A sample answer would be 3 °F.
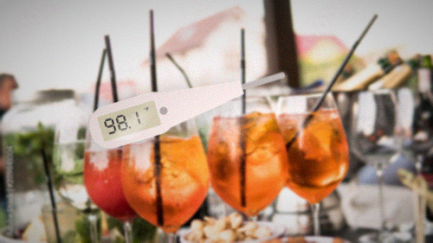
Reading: 98.1 °F
